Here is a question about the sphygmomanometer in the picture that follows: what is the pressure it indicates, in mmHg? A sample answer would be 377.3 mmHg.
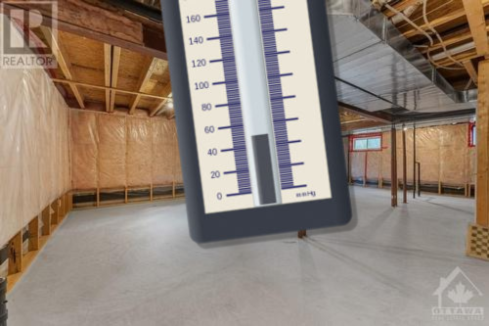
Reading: 50 mmHg
